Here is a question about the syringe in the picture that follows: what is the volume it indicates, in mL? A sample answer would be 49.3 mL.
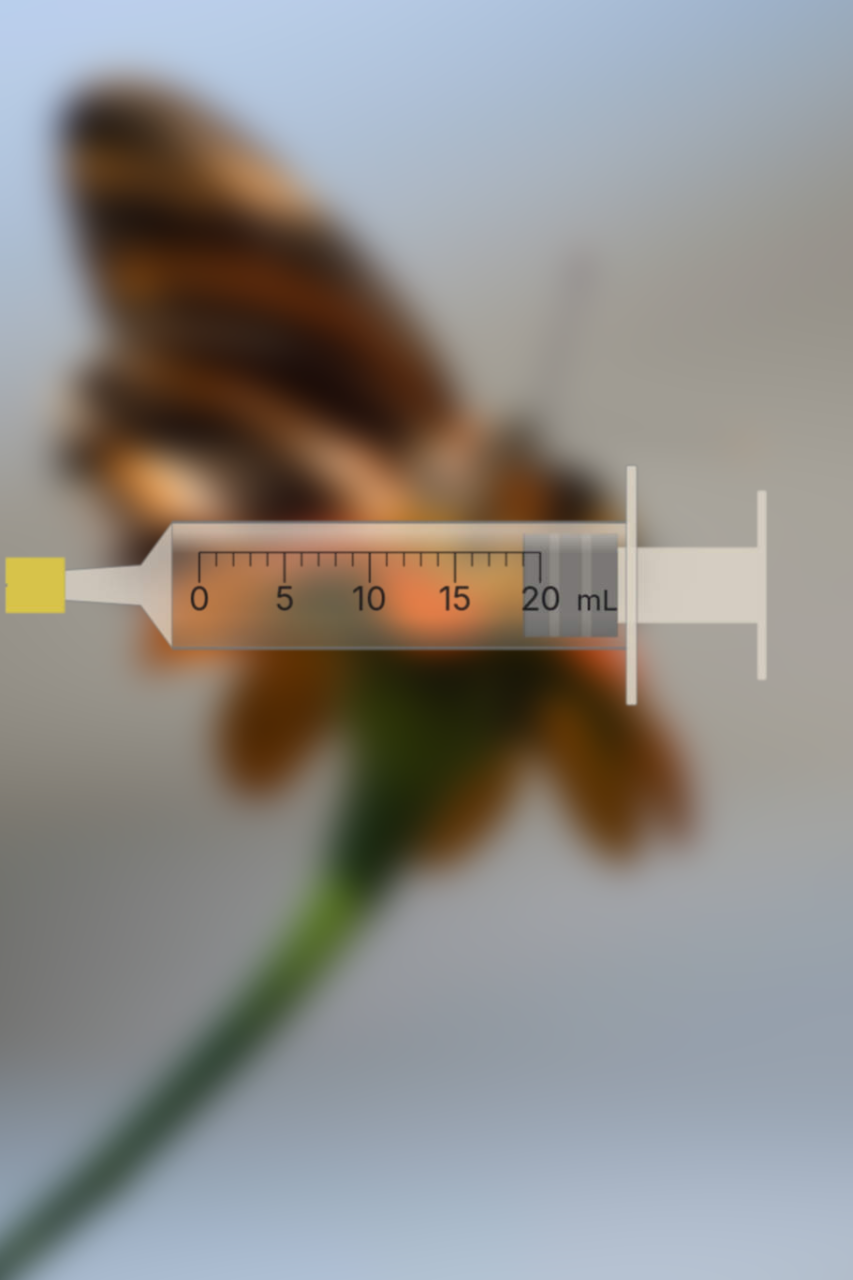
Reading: 19 mL
